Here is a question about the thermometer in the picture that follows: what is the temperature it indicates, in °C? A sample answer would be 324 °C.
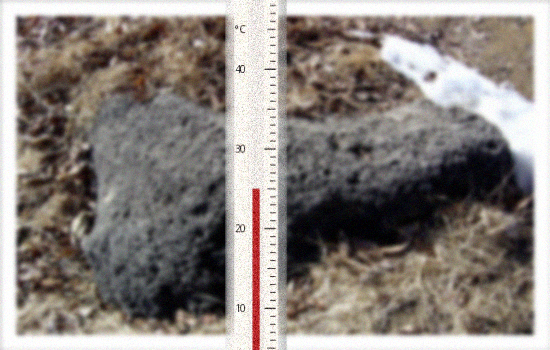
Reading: 25 °C
